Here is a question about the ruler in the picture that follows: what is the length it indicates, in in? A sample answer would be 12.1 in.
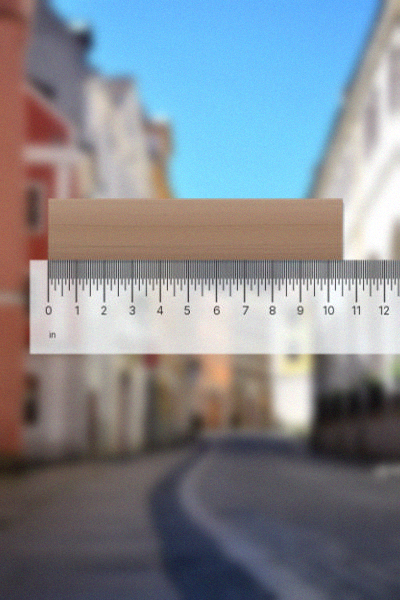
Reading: 10.5 in
